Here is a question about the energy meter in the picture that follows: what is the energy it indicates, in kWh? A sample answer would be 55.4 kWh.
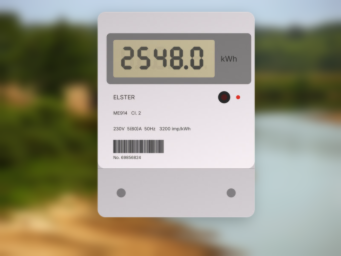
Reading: 2548.0 kWh
